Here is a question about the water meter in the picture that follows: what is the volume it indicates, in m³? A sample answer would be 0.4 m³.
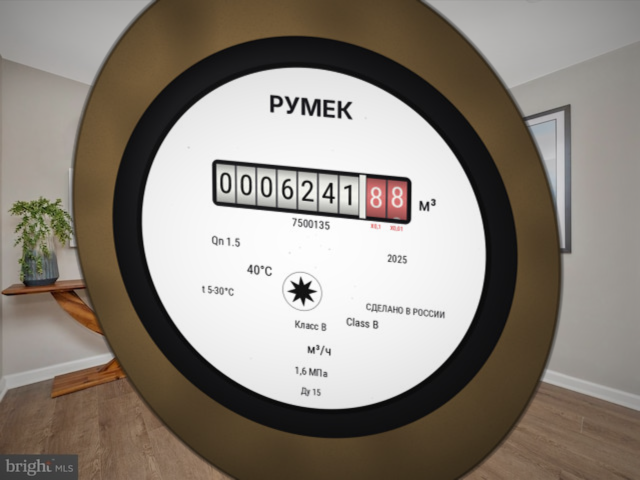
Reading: 6241.88 m³
